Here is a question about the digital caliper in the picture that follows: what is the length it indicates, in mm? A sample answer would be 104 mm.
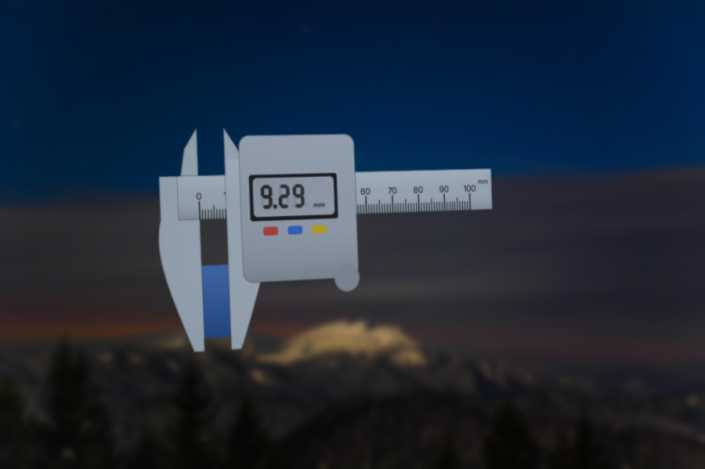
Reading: 9.29 mm
